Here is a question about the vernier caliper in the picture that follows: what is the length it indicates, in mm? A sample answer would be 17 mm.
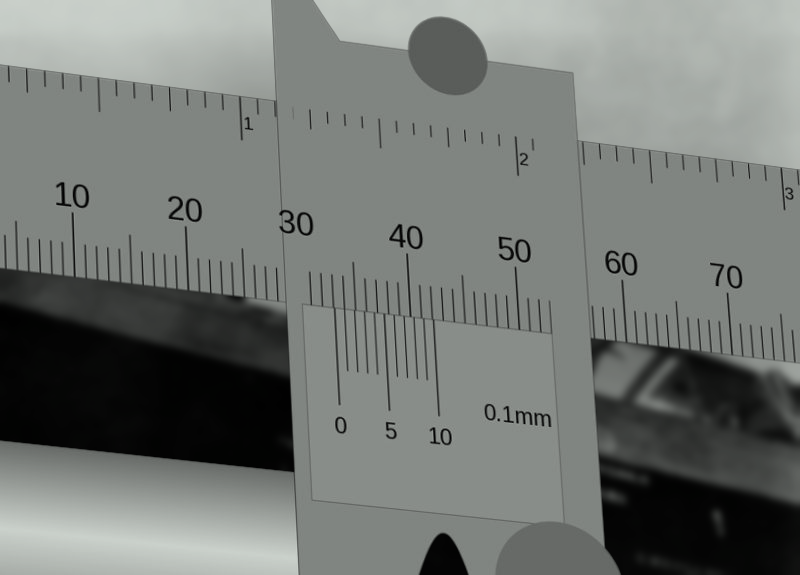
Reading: 33.1 mm
